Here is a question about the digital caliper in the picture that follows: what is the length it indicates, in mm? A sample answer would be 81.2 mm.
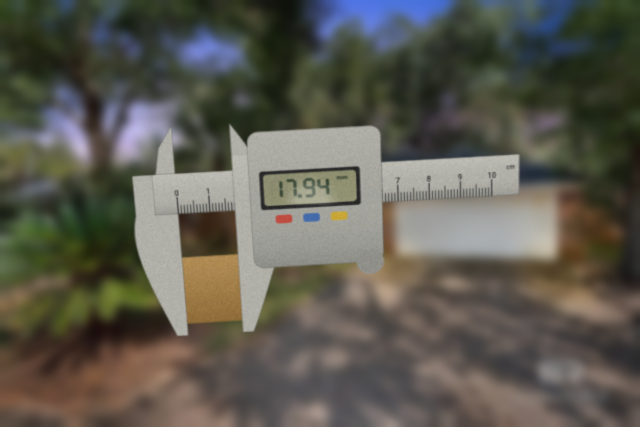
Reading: 17.94 mm
